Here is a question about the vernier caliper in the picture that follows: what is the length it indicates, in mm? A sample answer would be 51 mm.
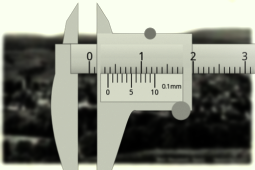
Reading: 3.6 mm
